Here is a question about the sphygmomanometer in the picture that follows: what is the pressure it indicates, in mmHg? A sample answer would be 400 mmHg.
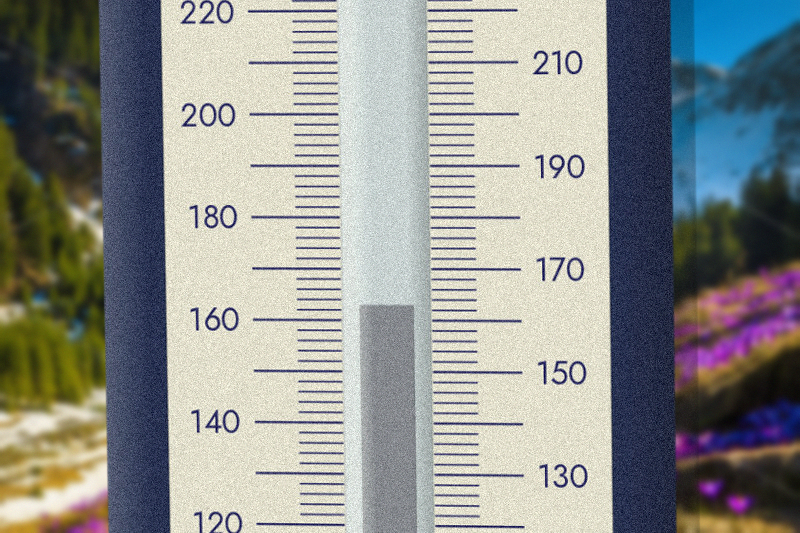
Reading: 163 mmHg
